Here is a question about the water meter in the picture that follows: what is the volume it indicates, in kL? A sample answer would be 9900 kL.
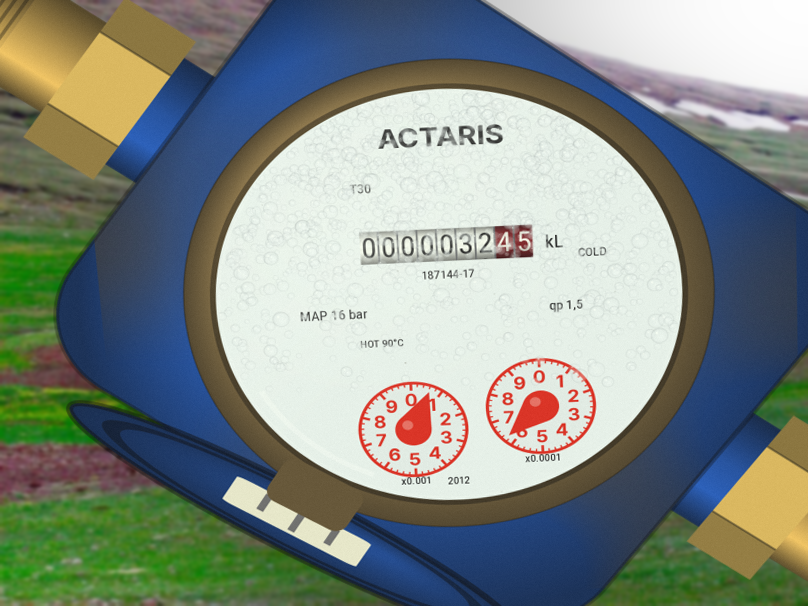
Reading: 32.4506 kL
